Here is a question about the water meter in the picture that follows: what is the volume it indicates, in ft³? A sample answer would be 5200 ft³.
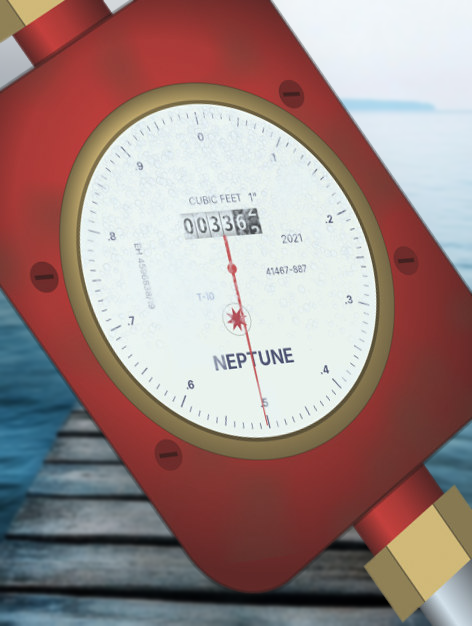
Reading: 3362.50 ft³
